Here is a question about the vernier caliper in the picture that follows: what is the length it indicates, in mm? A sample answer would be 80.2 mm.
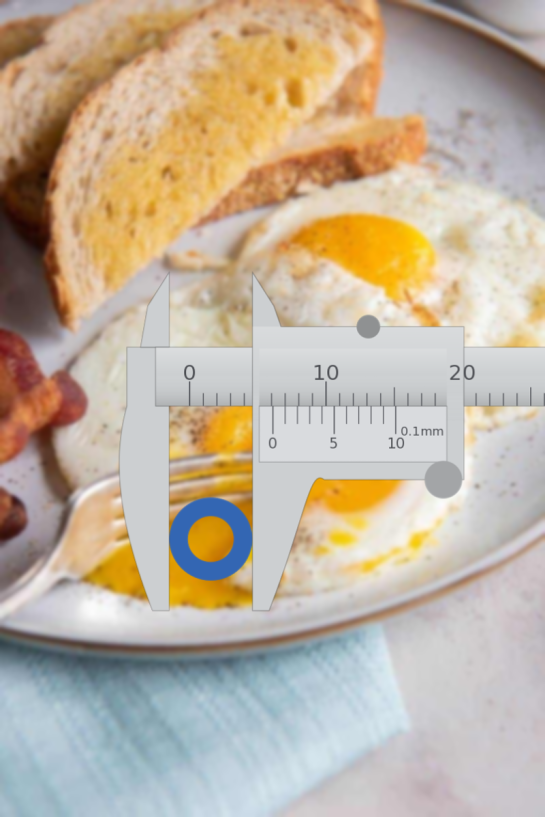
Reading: 6.1 mm
